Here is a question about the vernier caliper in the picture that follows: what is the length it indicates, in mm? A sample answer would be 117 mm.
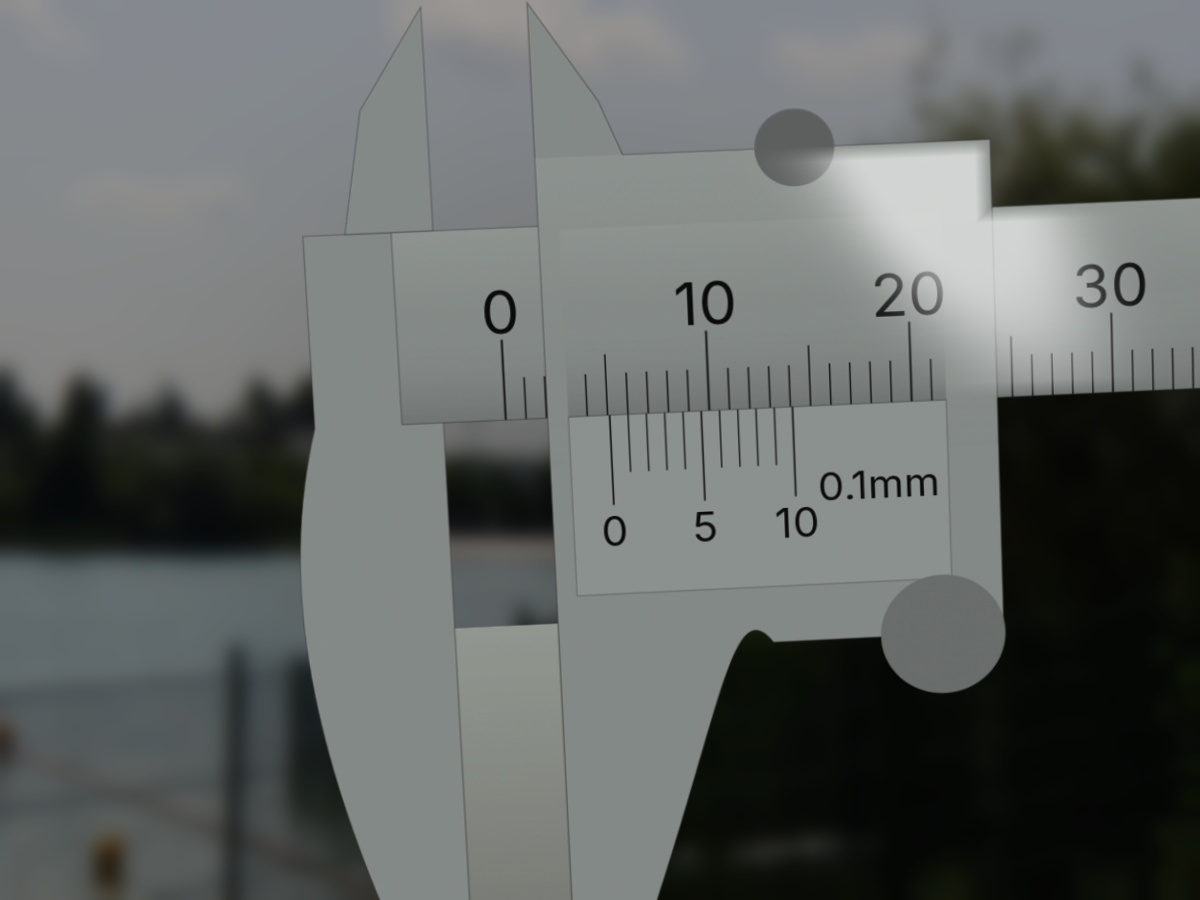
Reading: 5.1 mm
